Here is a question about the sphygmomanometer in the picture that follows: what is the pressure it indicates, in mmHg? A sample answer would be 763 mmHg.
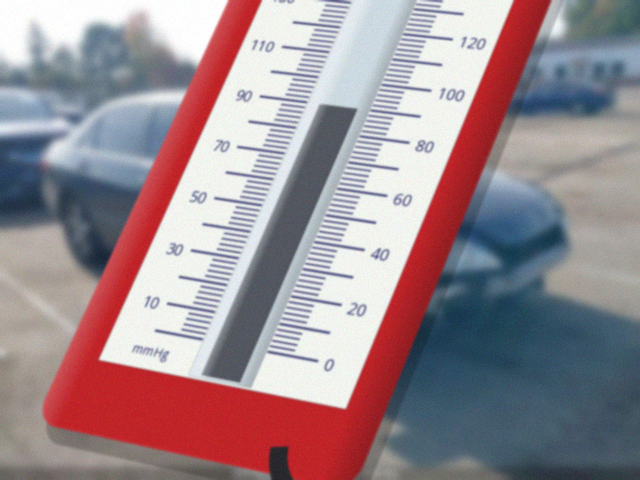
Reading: 90 mmHg
